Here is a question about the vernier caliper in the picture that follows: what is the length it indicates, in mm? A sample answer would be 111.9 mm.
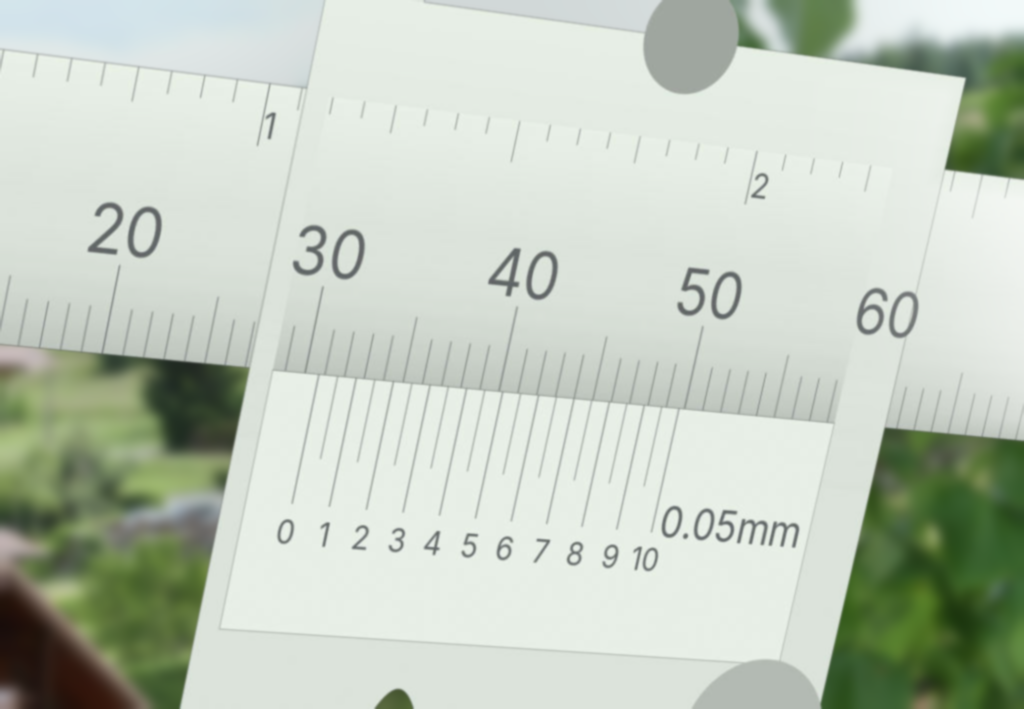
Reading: 30.7 mm
